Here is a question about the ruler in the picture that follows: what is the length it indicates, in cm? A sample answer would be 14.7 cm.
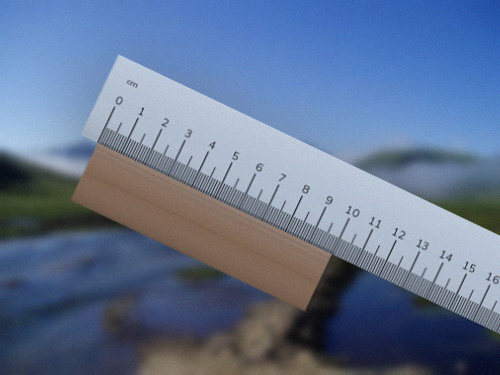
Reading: 10 cm
